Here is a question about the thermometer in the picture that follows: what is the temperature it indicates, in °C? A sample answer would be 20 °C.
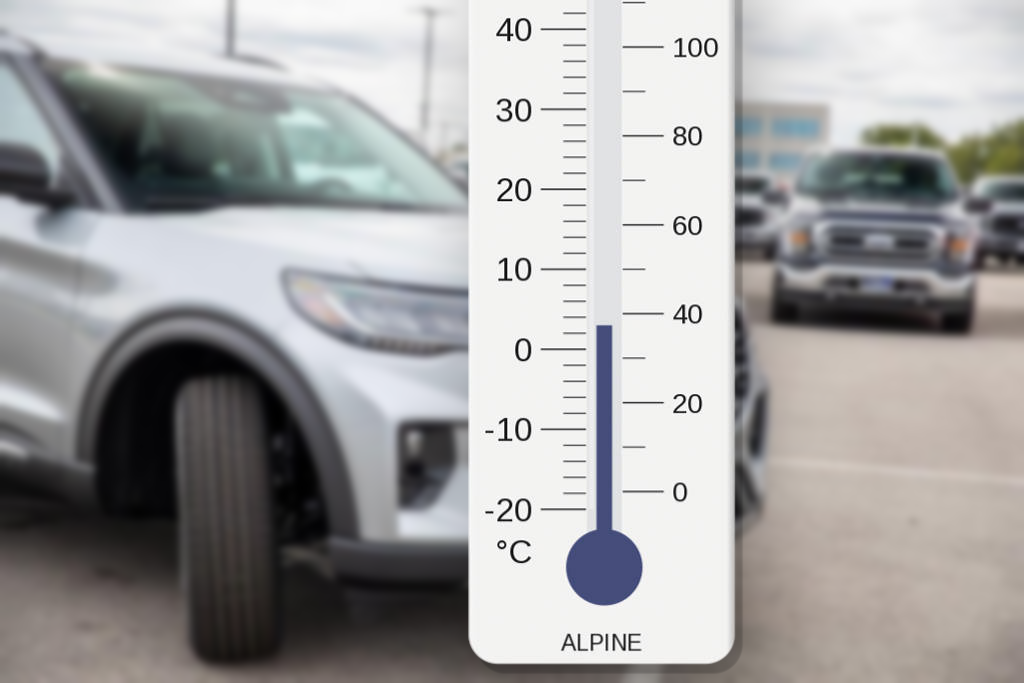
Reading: 3 °C
